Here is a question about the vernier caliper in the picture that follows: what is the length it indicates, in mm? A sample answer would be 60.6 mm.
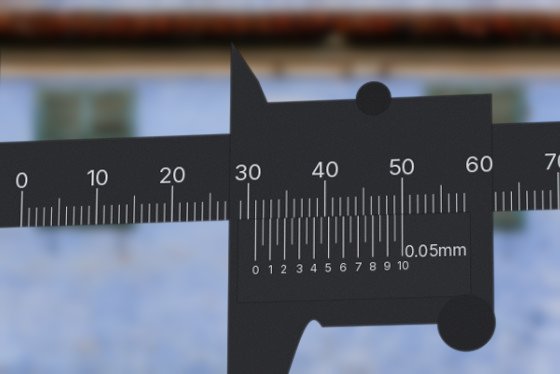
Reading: 31.0 mm
